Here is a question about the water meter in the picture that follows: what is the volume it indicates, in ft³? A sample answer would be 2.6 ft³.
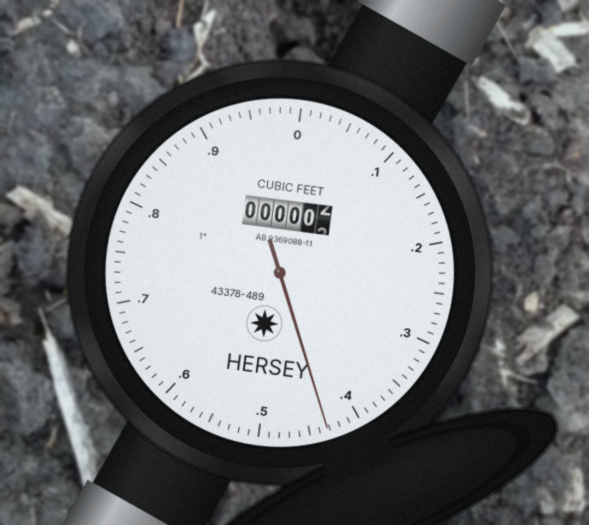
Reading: 2.43 ft³
